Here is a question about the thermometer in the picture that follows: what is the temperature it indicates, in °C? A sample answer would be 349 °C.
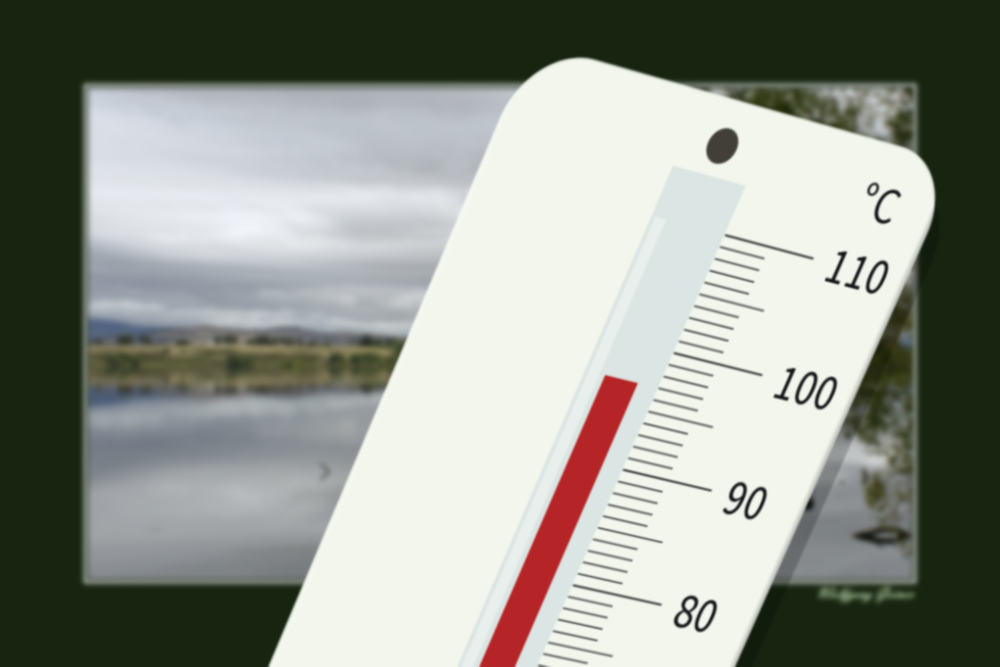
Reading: 97 °C
